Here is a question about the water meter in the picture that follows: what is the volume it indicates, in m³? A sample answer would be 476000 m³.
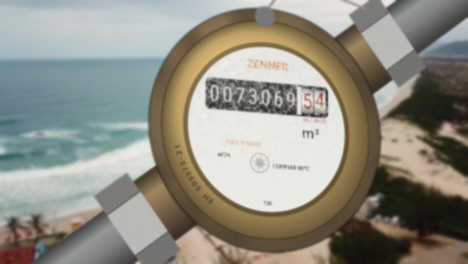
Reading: 73069.54 m³
